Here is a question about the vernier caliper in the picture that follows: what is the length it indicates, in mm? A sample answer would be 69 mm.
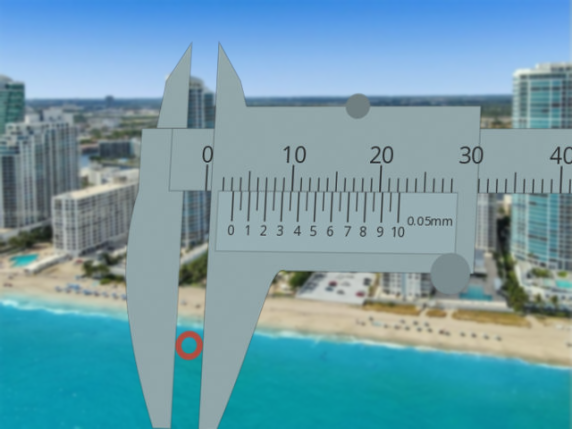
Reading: 3.2 mm
